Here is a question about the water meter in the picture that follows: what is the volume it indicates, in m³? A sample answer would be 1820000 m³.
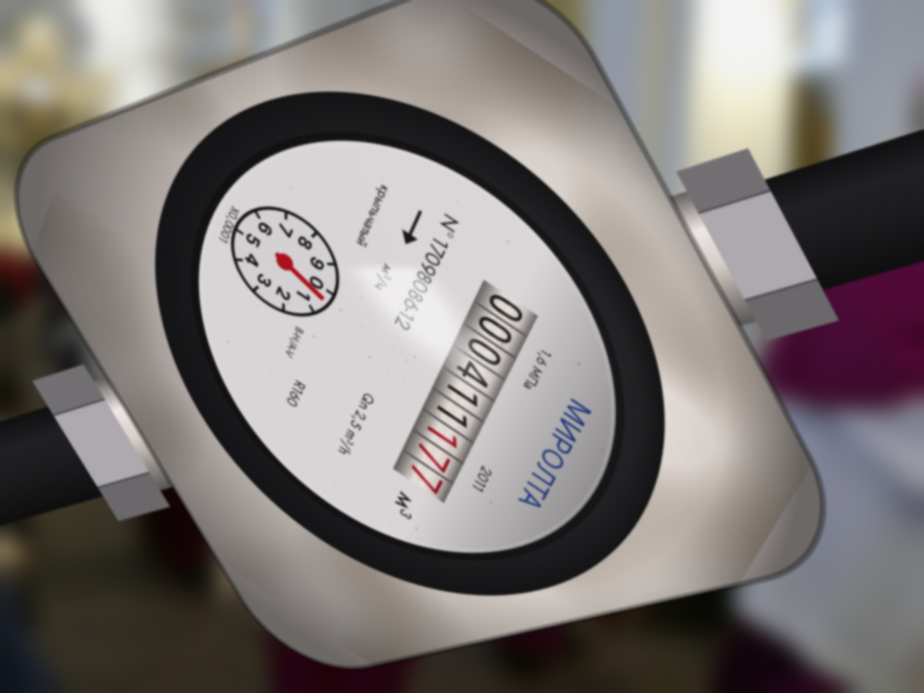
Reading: 411.1770 m³
